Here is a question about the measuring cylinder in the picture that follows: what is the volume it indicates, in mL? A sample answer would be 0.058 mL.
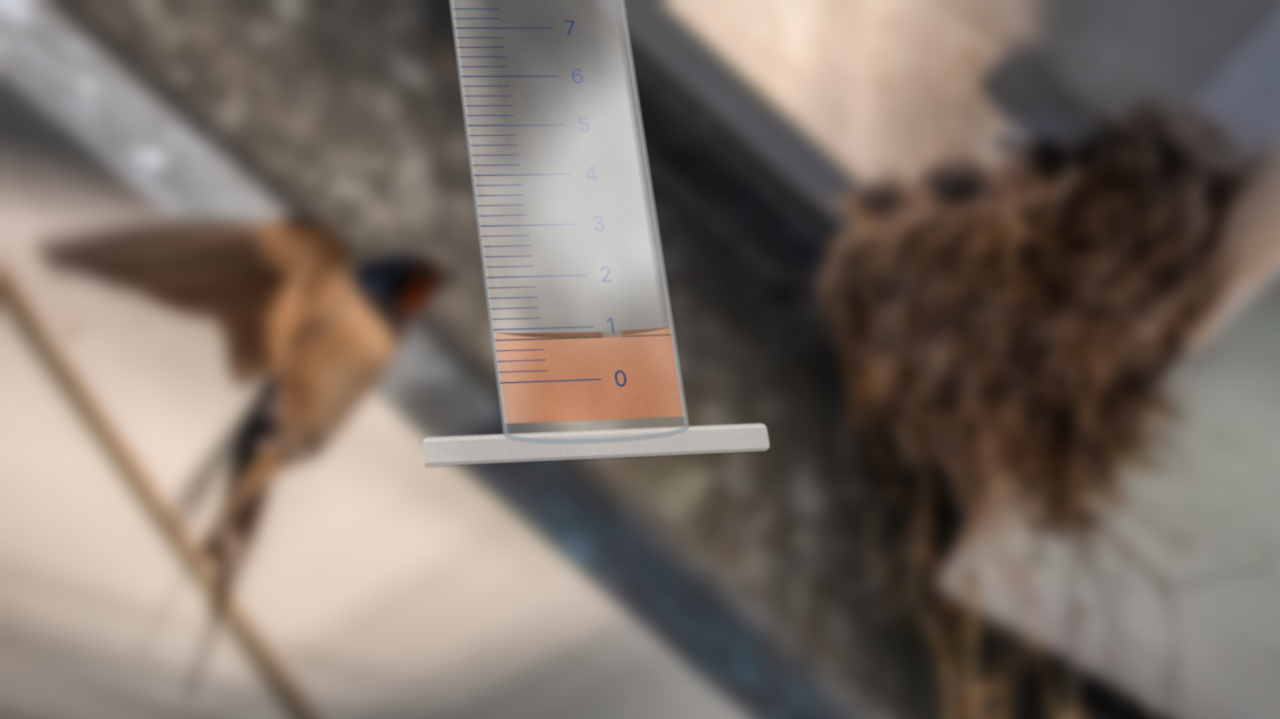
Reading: 0.8 mL
